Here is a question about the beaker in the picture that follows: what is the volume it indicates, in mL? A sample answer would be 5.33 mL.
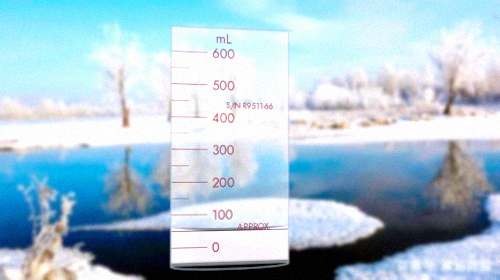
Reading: 50 mL
